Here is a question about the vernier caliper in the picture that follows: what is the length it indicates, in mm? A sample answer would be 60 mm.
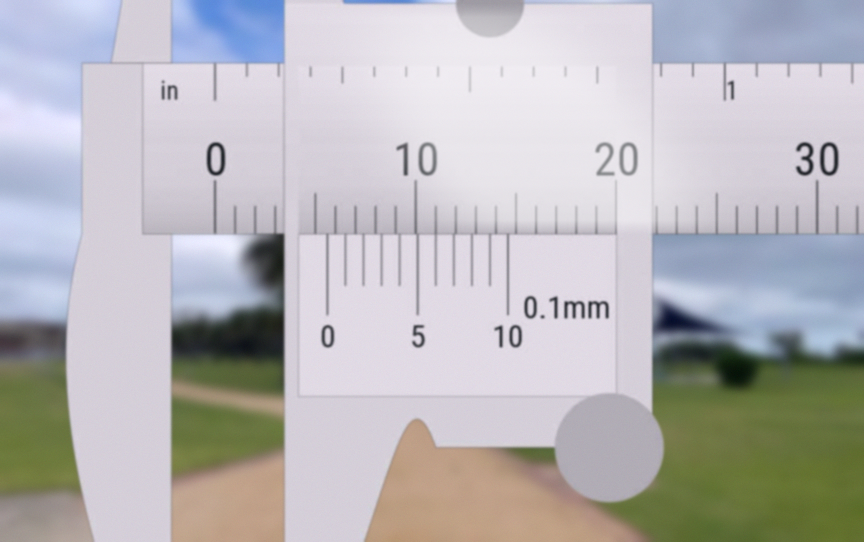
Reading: 5.6 mm
